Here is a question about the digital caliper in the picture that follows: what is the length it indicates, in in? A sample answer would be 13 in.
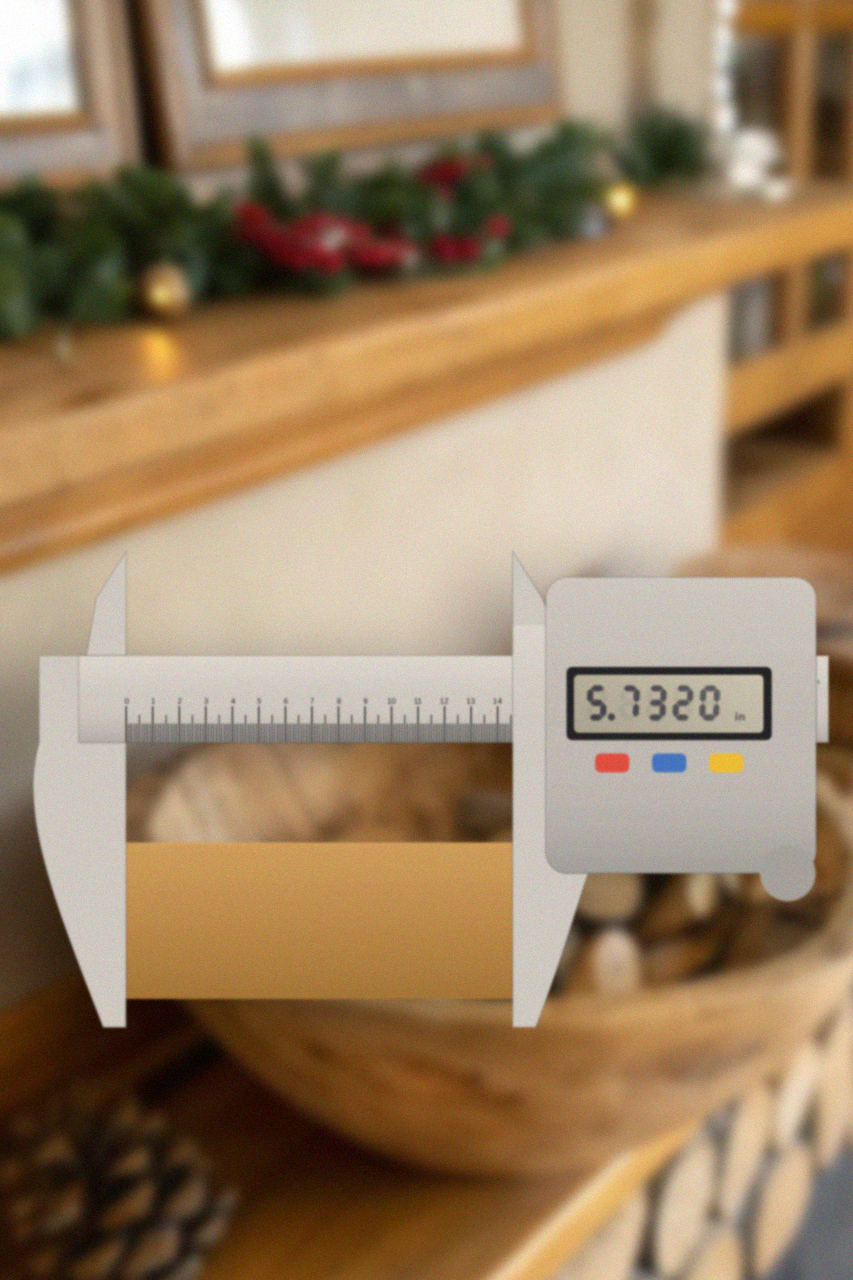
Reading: 5.7320 in
